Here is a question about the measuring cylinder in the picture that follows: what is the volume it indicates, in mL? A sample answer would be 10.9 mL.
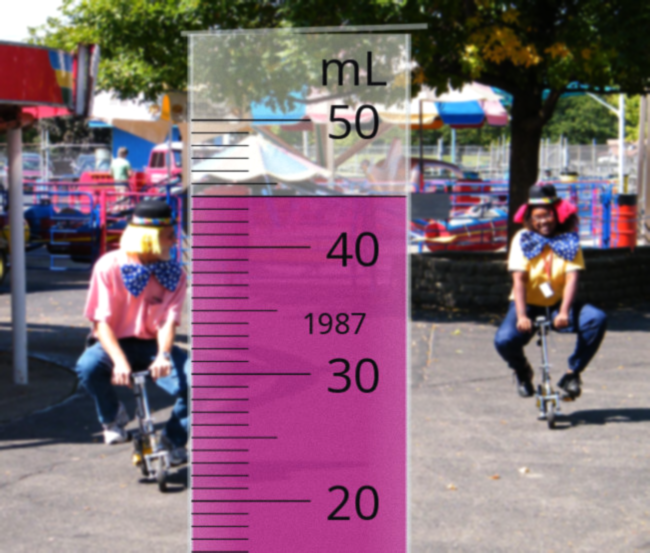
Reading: 44 mL
